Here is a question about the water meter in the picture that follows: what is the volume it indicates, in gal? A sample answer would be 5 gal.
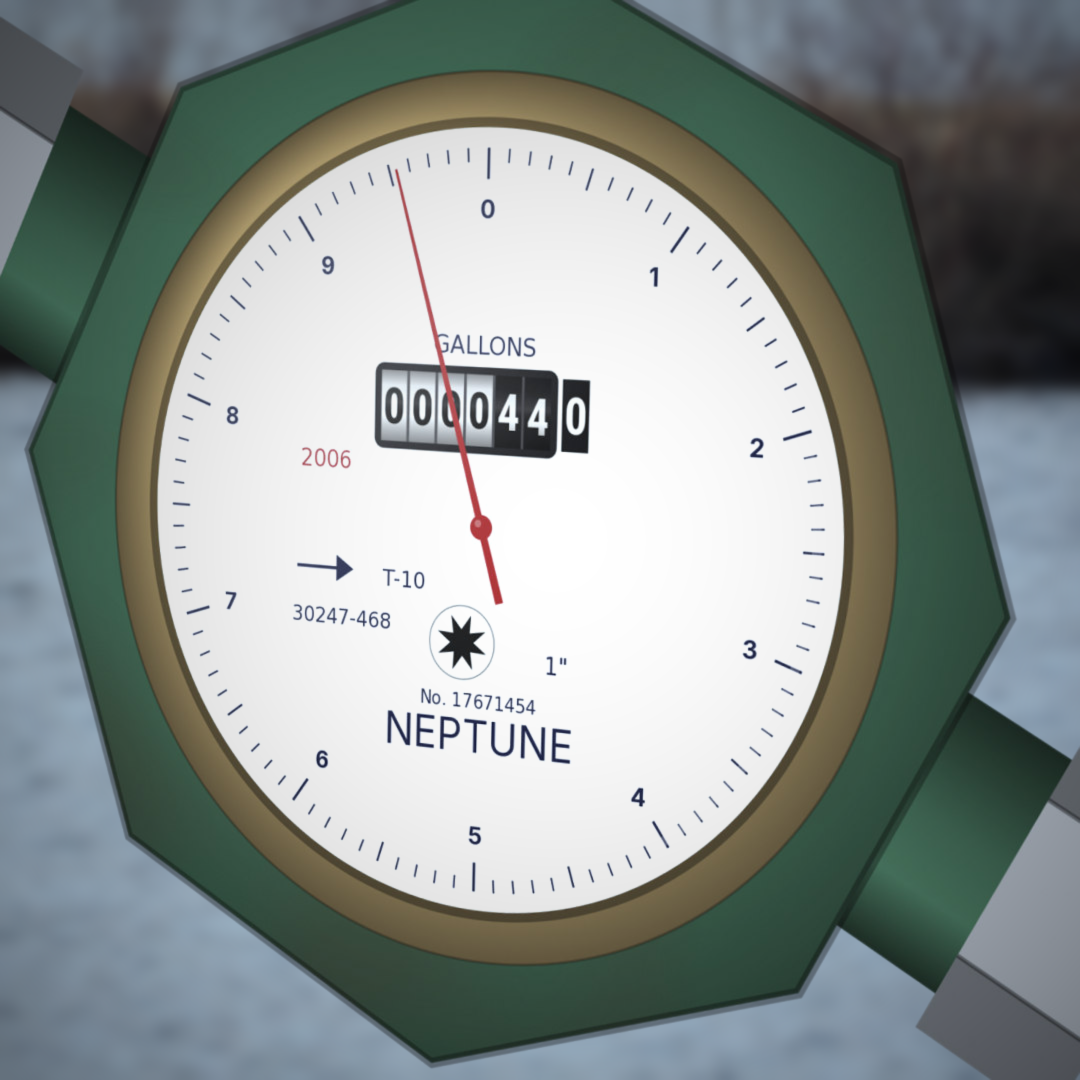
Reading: 439.5 gal
